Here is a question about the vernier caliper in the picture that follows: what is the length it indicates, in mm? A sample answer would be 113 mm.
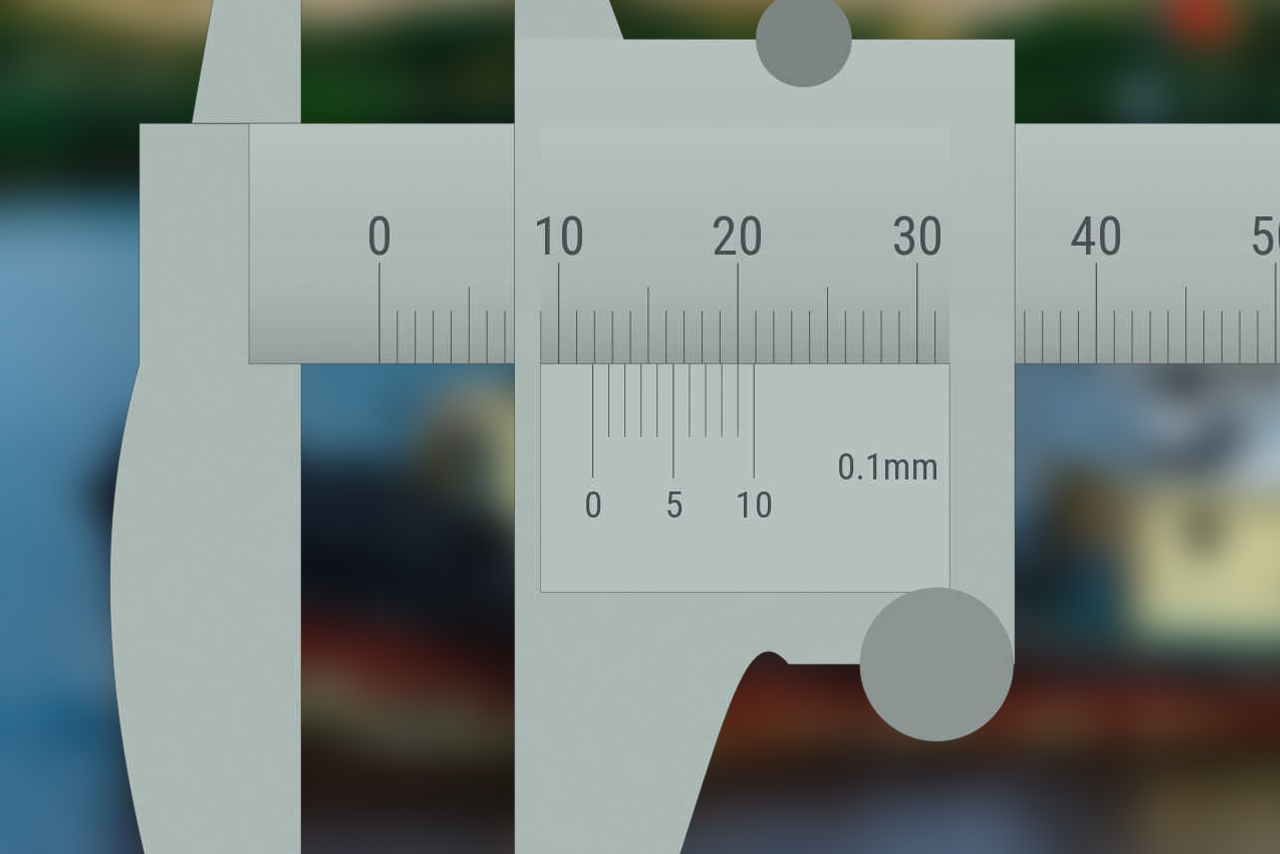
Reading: 11.9 mm
